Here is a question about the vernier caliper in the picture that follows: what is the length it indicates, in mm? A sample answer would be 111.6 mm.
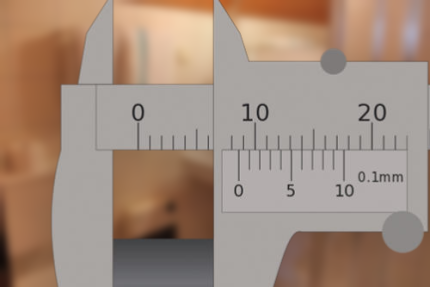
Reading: 8.6 mm
